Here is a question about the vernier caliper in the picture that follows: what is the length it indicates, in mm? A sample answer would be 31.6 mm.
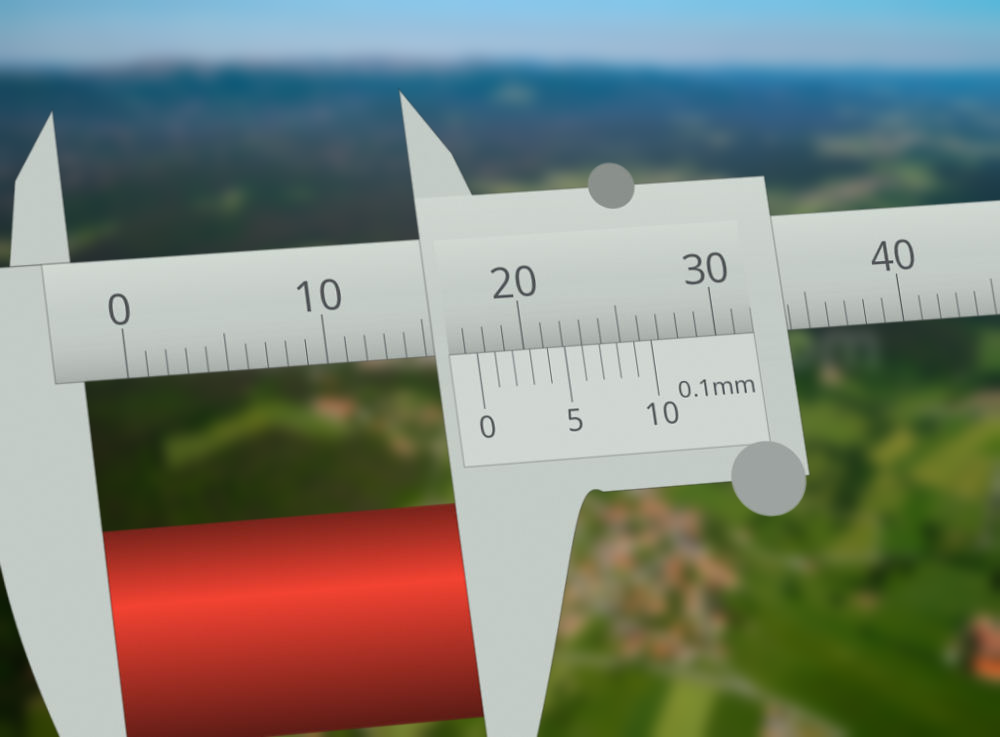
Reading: 17.6 mm
